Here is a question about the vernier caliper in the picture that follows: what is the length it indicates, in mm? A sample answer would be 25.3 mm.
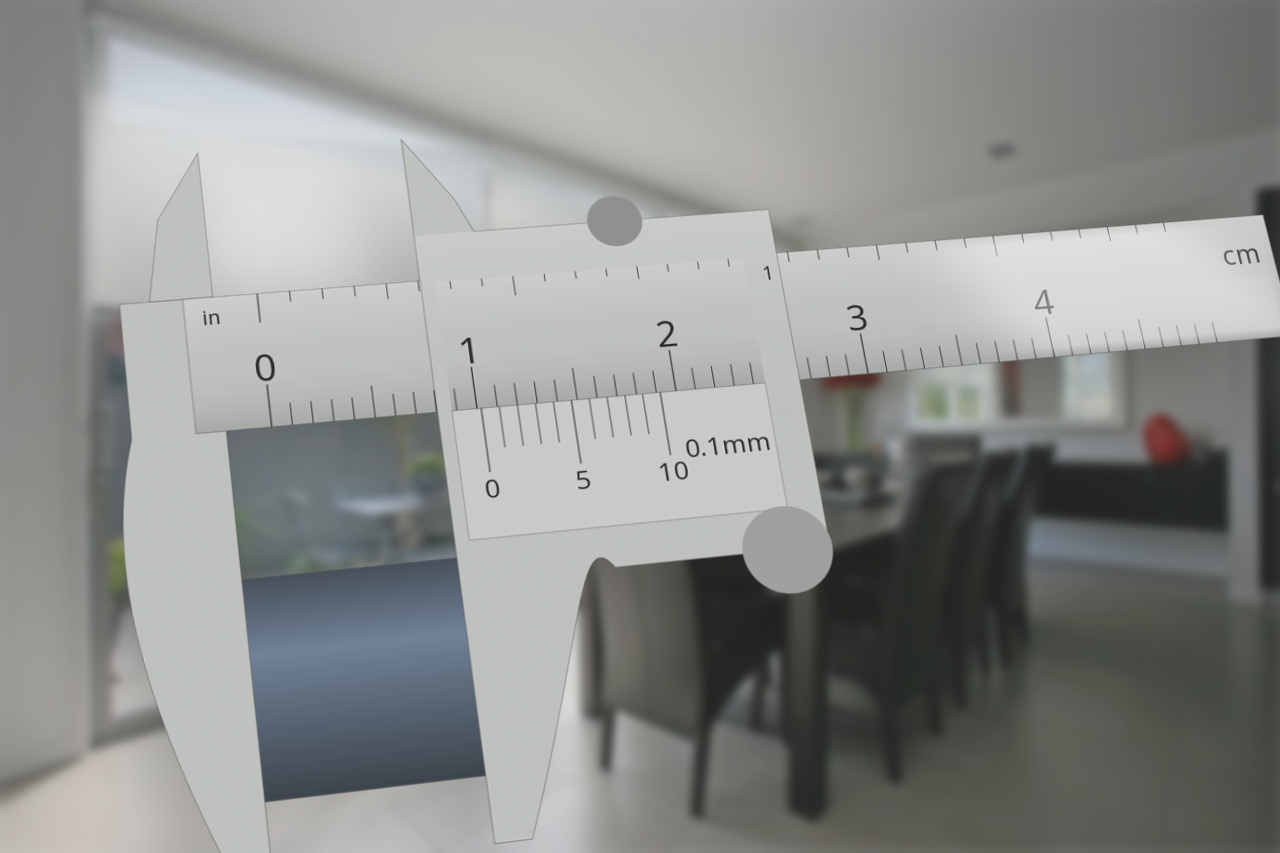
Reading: 10.2 mm
